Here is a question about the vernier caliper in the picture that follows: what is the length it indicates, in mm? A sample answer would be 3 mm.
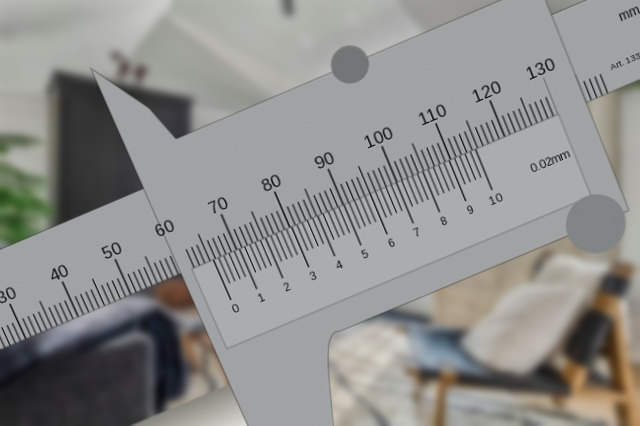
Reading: 65.6 mm
